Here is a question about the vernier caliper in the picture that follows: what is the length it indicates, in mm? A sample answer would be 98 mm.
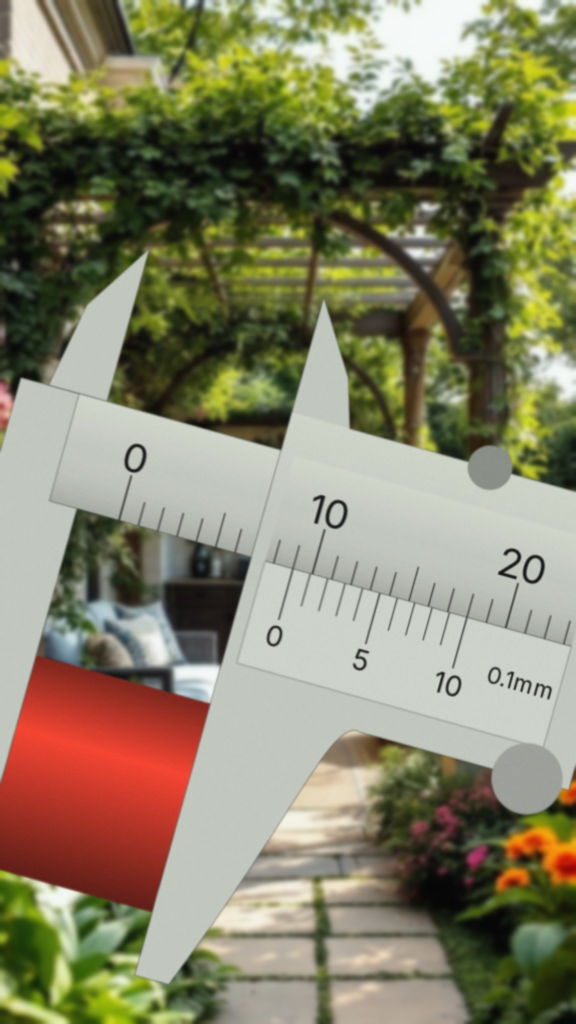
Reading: 9.0 mm
